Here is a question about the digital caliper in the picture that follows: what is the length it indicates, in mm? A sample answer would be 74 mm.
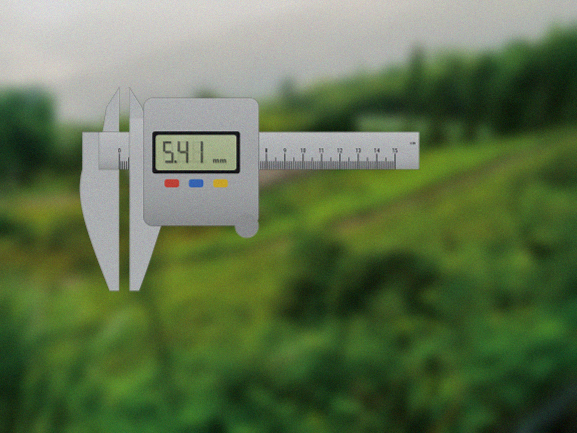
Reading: 5.41 mm
